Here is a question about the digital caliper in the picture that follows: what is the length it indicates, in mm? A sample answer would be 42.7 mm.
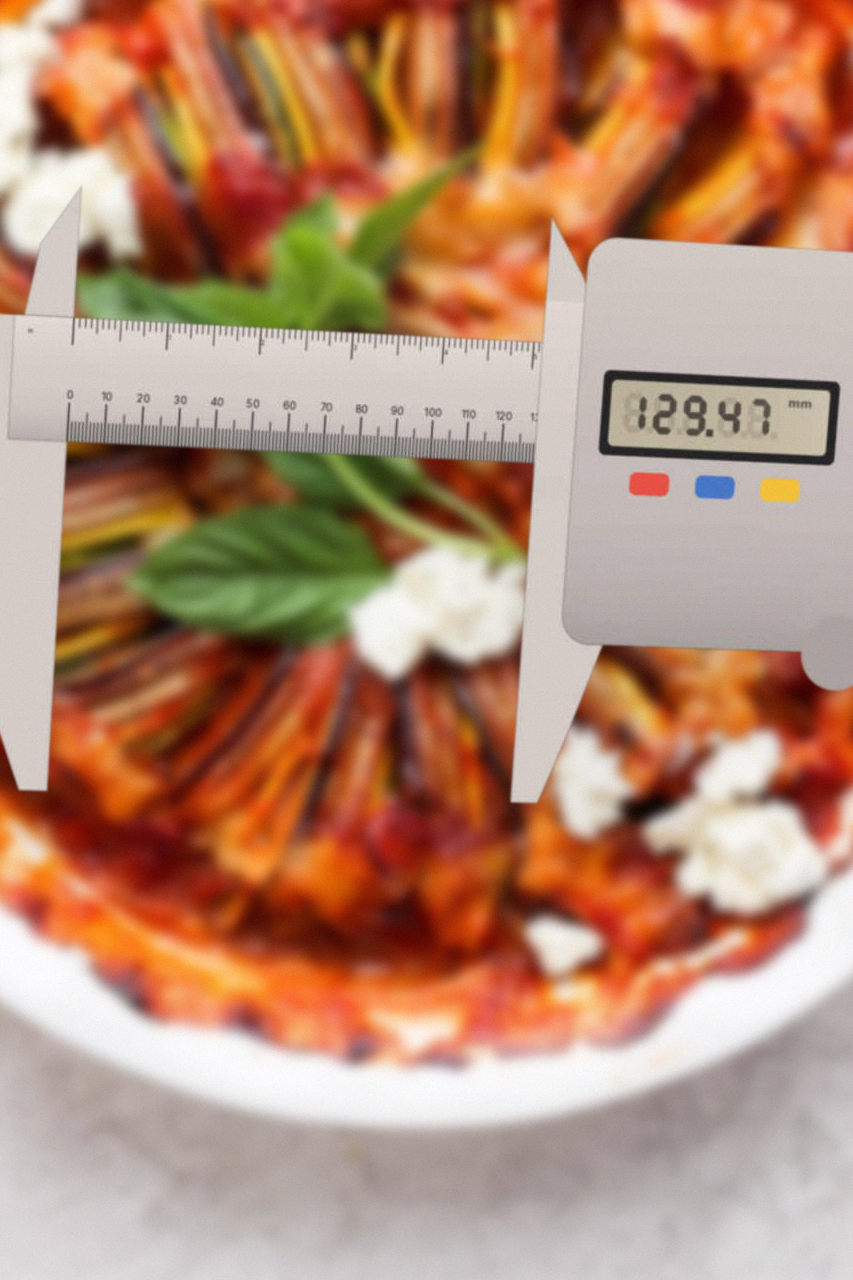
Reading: 129.47 mm
